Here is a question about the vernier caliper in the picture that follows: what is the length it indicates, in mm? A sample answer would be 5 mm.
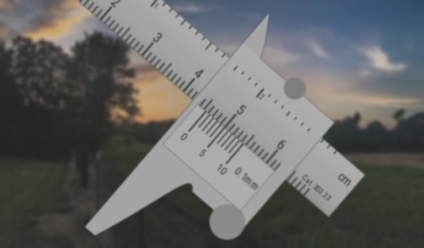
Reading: 45.5 mm
